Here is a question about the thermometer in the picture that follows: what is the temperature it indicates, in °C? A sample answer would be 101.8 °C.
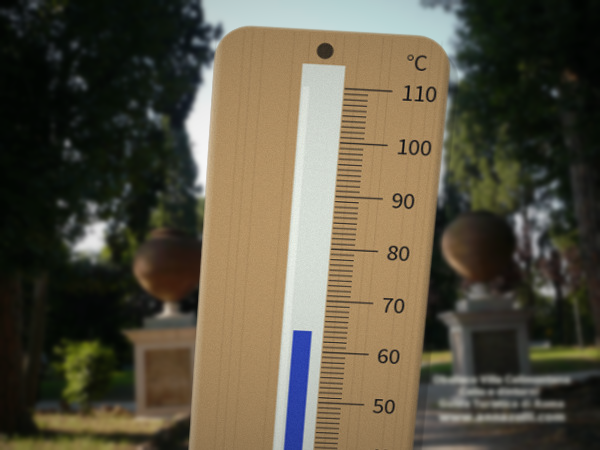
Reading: 64 °C
